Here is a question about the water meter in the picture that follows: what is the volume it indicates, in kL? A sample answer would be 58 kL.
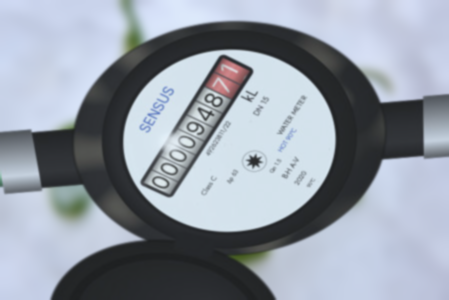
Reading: 948.71 kL
